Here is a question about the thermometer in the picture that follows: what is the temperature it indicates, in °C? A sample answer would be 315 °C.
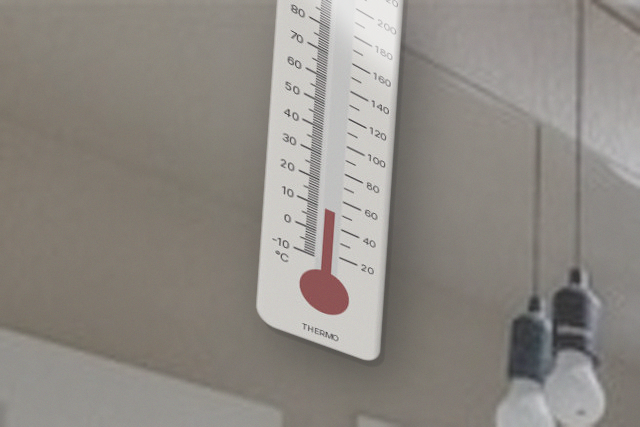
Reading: 10 °C
